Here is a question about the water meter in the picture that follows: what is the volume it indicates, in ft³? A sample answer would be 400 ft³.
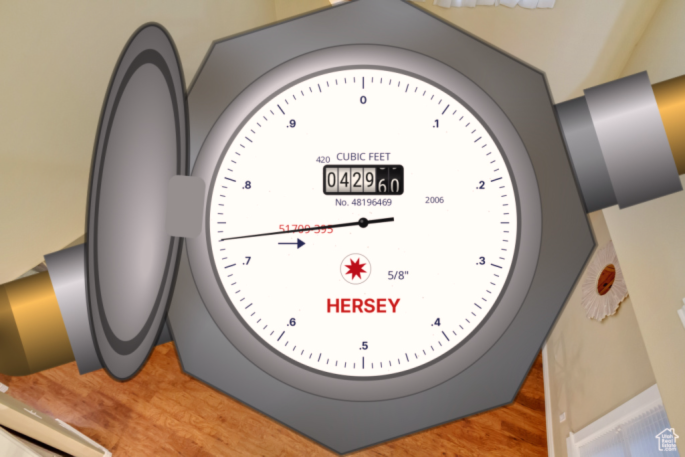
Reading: 42959.73 ft³
